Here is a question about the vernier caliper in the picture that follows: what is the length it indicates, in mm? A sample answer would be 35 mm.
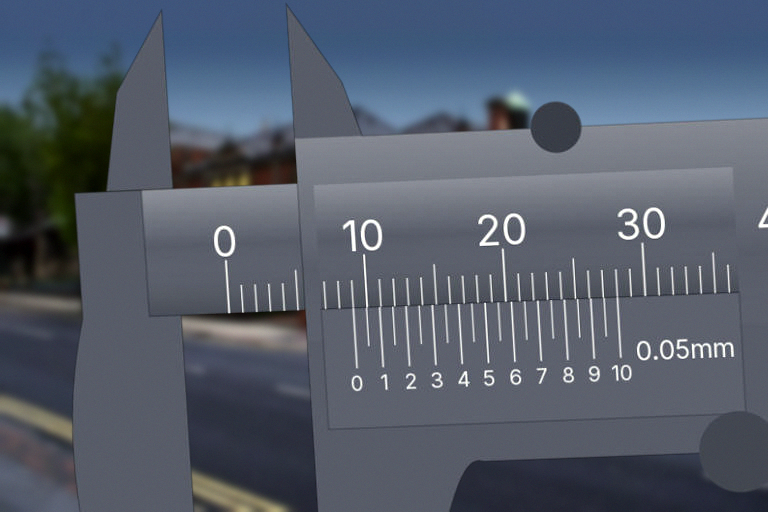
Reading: 9.0 mm
